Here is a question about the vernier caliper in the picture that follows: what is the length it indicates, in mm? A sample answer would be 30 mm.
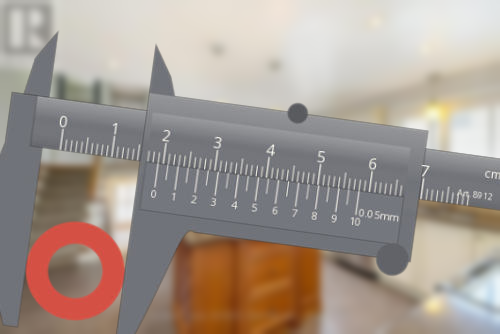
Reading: 19.0 mm
